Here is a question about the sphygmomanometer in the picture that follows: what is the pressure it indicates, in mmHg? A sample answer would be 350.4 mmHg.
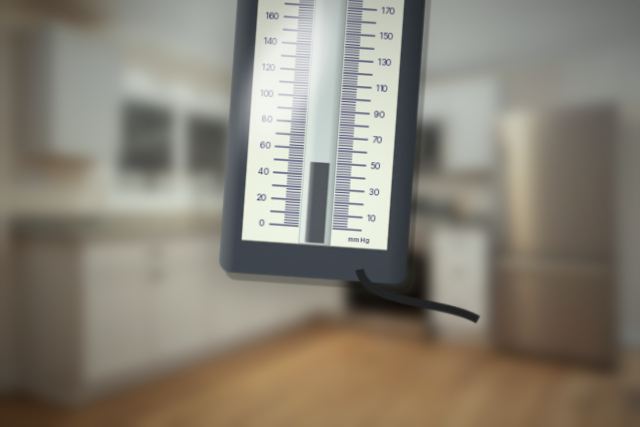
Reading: 50 mmHg
